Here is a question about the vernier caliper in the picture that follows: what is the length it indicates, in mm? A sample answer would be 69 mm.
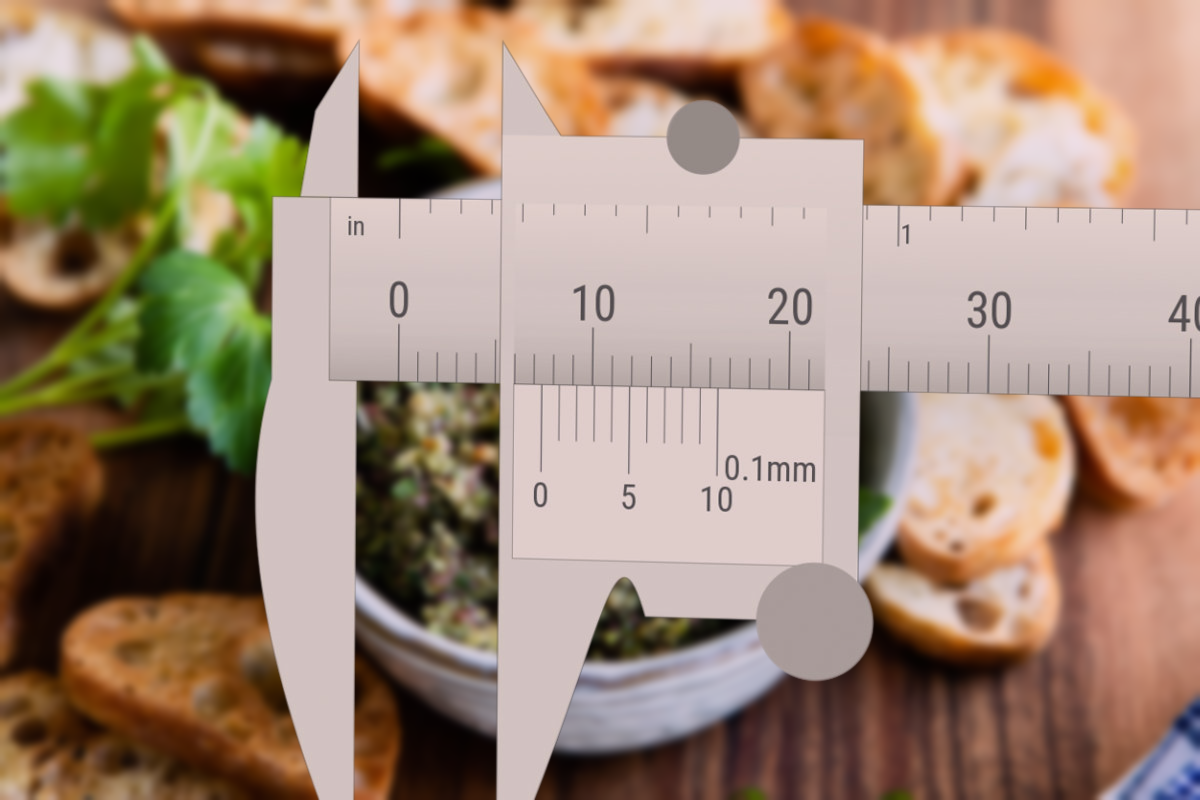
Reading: 7.4 mm
